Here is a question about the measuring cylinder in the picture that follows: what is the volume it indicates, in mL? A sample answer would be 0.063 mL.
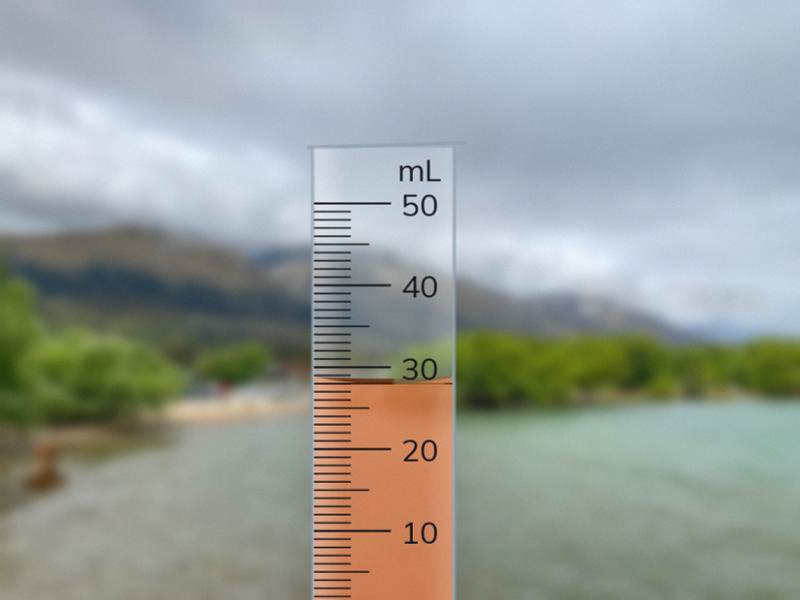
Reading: 28 mL
